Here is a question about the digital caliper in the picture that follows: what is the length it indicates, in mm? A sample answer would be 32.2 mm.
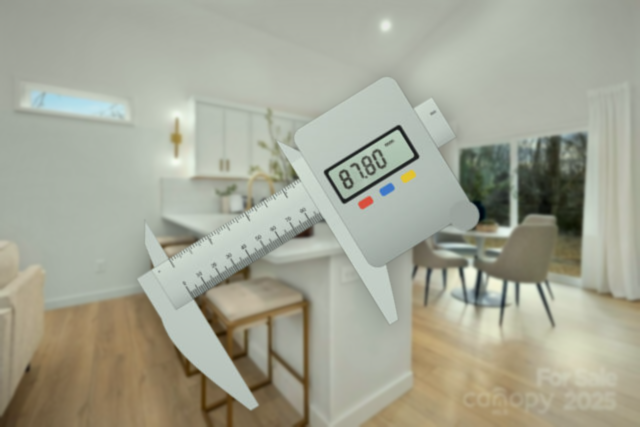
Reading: 87.80 mm
